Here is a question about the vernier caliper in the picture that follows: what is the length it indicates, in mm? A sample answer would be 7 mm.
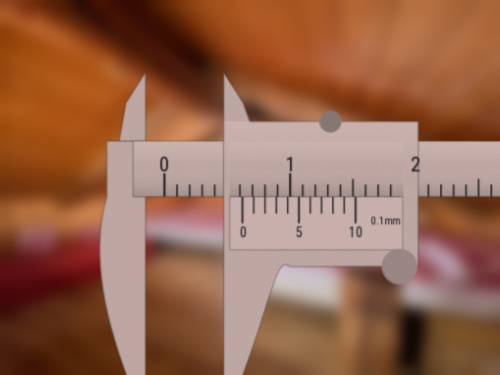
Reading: 6.2 mm
